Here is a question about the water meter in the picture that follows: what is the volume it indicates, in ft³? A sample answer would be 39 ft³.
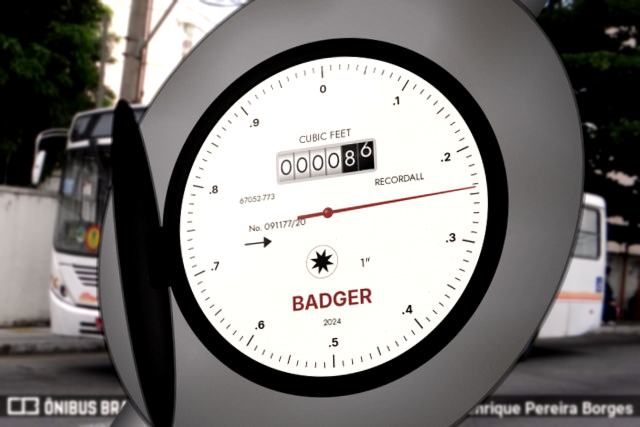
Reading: 86.24 ft³
